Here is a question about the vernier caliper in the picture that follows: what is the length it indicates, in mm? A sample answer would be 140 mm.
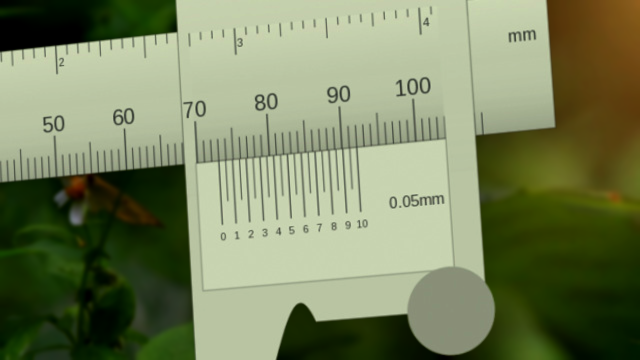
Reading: 73.0 mm
